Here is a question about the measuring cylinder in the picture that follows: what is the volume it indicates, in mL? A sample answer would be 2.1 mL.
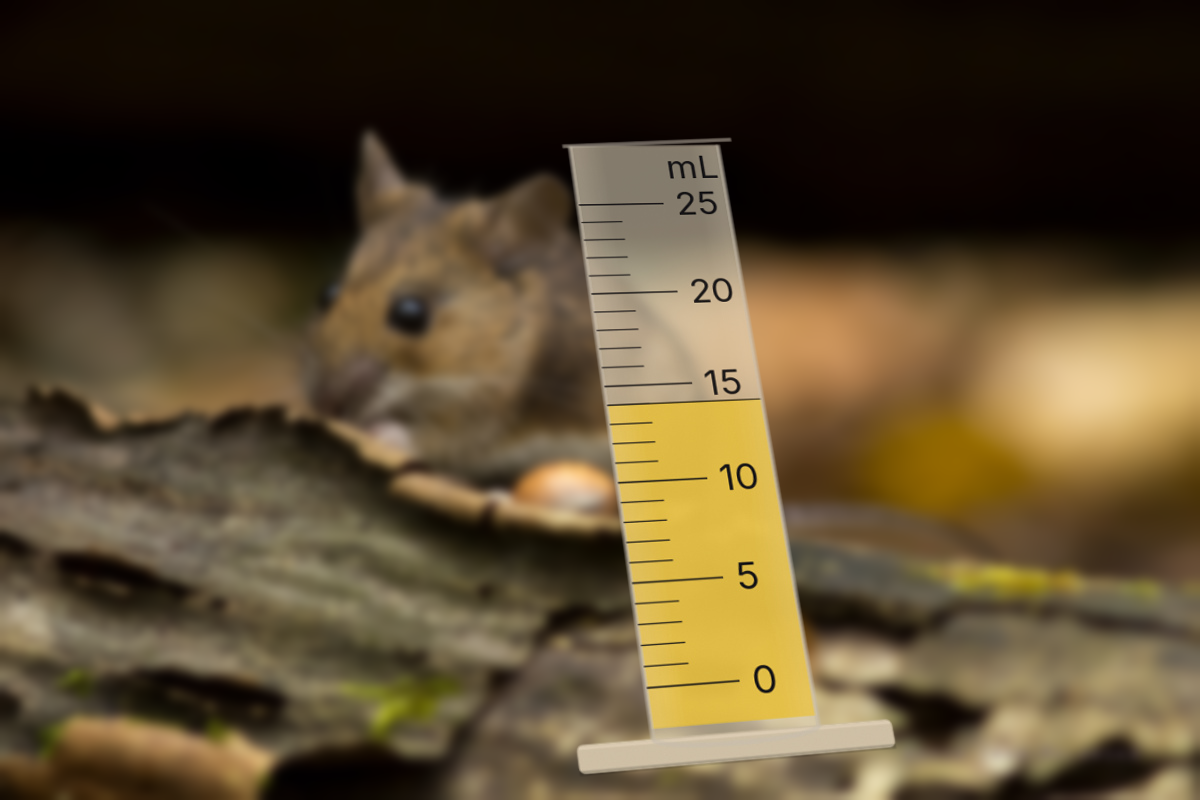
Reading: 14 mL
